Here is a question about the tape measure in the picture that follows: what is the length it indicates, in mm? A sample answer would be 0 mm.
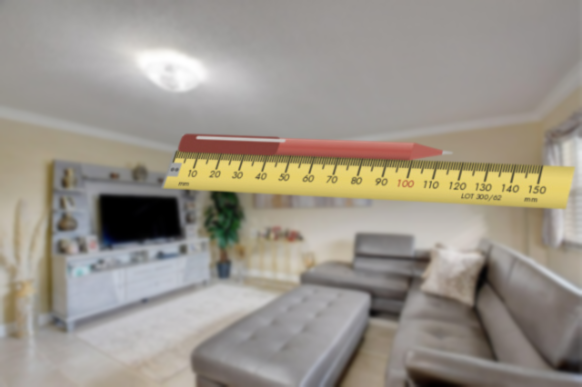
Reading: 115 mm
